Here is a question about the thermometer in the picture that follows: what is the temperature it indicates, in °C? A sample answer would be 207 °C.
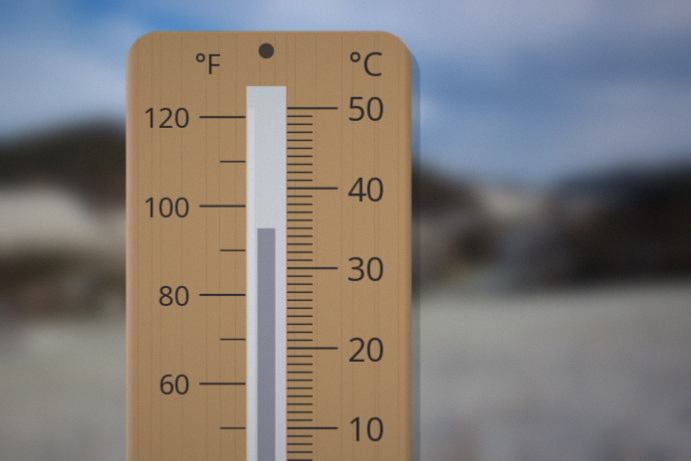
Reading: 35 °C
